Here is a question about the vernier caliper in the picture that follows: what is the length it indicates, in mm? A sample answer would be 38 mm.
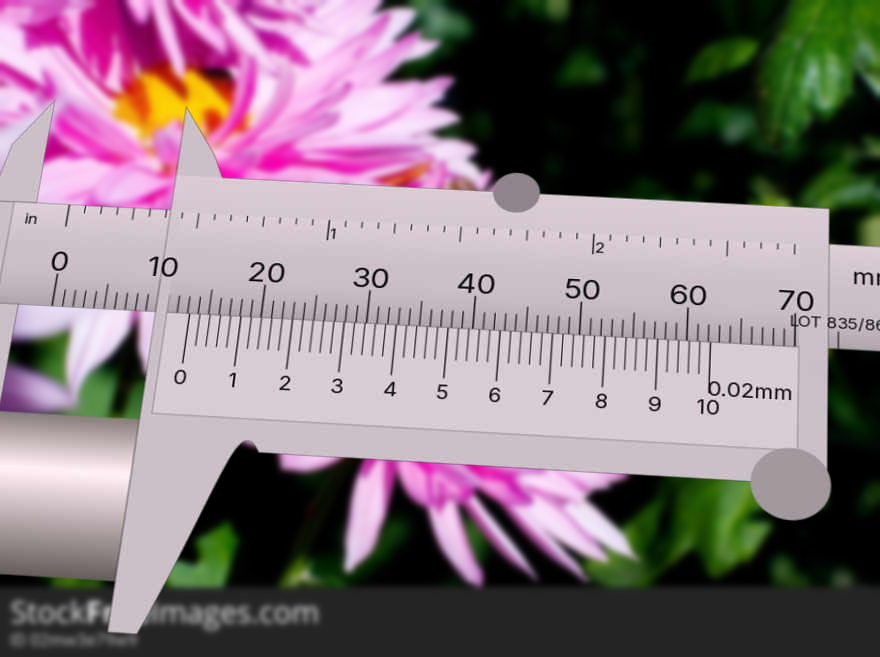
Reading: 13.2 mm
